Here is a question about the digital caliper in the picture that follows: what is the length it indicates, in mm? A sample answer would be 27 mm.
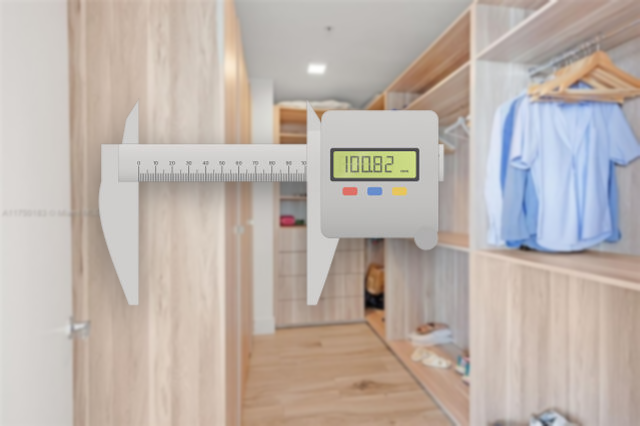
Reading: 100.82 mm
